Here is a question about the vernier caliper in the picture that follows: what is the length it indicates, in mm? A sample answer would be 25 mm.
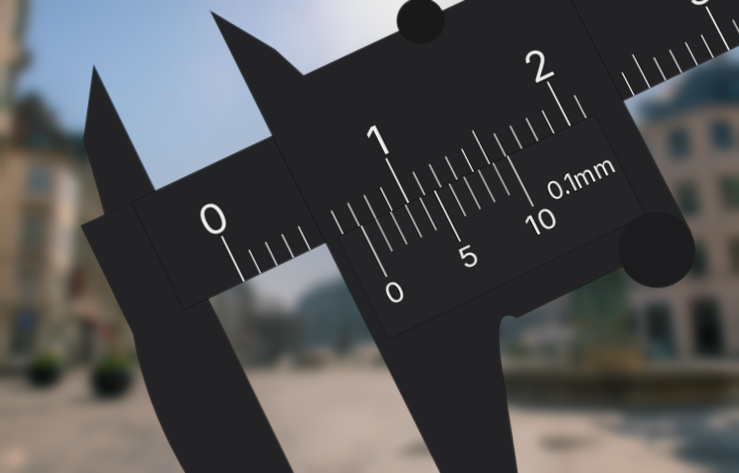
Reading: 7.1 mm
